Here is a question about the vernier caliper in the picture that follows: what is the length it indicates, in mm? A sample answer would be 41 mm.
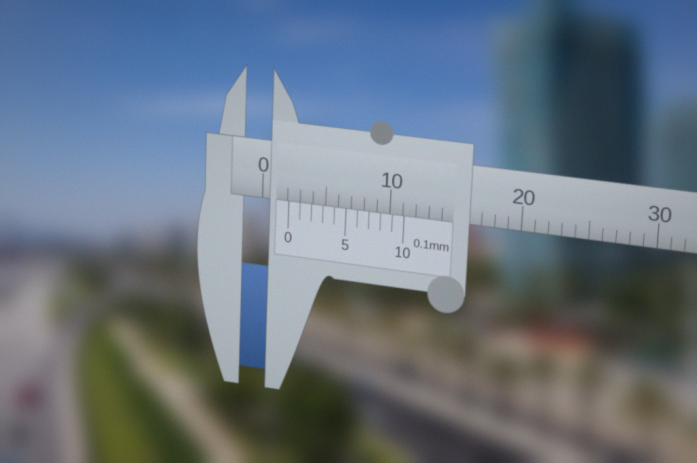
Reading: 2.1 mm
